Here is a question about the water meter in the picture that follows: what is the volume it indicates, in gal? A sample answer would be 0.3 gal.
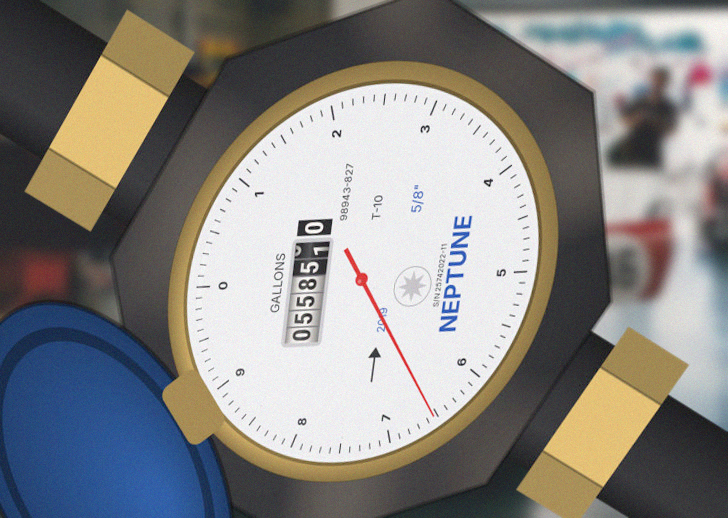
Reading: 558506.5 gal
